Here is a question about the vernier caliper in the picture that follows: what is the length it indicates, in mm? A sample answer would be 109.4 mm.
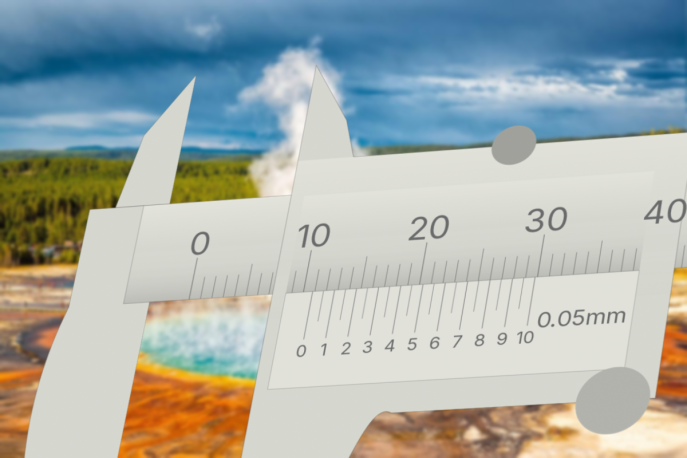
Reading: 10.8 mm
